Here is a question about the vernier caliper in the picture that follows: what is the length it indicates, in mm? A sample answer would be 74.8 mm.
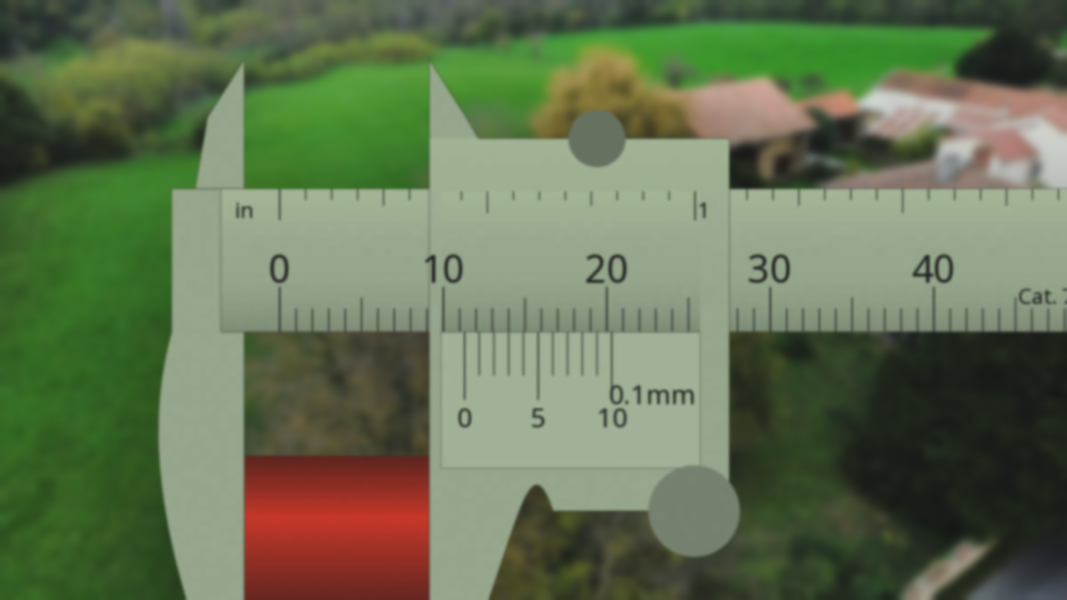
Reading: 11.3 mm
